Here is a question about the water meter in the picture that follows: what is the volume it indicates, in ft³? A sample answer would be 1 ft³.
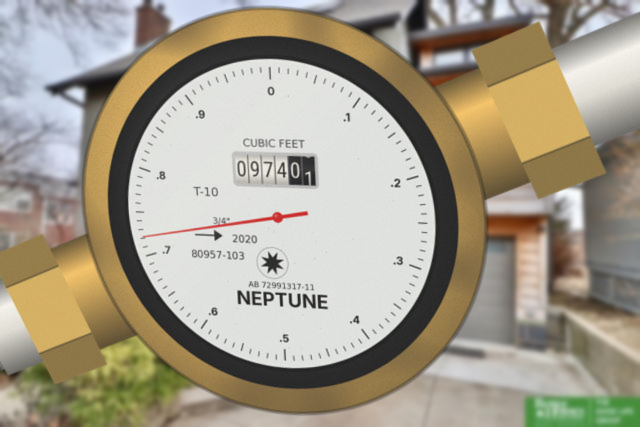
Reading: 97400.72 ft³
